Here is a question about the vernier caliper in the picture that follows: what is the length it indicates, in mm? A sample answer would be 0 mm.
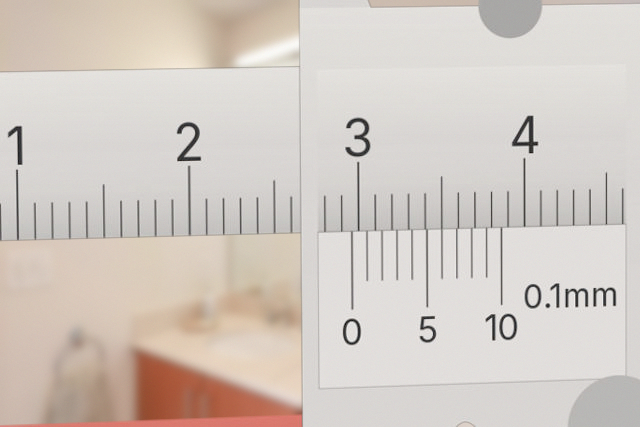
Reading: 29.6 mm
